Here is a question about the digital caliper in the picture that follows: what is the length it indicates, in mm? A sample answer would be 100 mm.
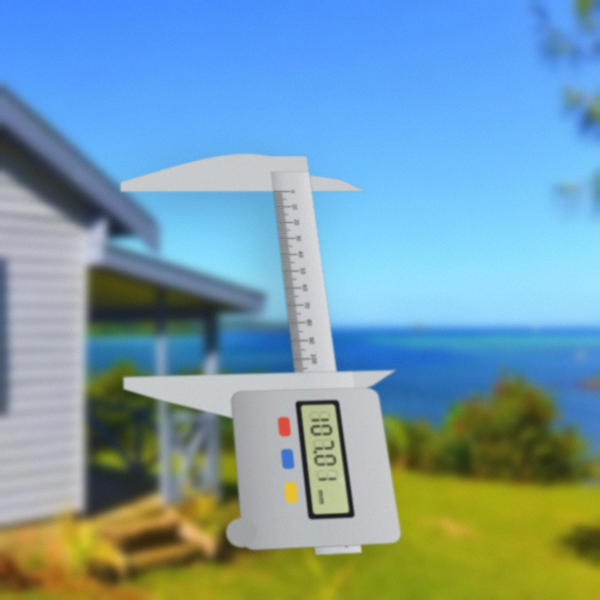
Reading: 107.01 mm
